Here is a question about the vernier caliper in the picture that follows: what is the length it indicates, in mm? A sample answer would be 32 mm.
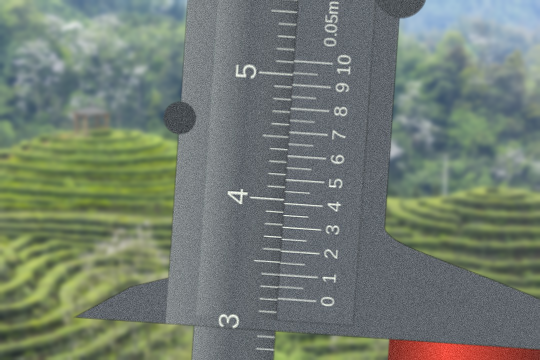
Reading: 32.1 mm
